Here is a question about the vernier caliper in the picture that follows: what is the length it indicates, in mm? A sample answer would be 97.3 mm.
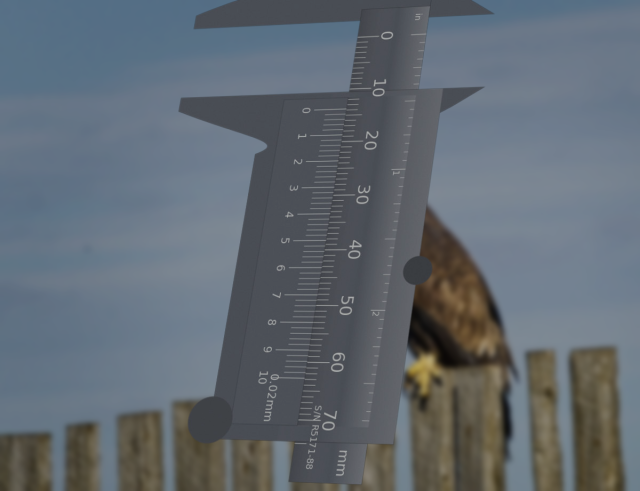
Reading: 13.8 mm
